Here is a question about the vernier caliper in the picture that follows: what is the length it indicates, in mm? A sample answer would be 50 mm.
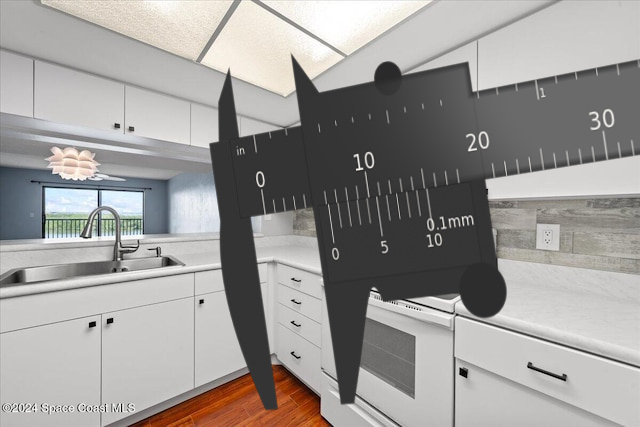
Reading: 6.2 mm
